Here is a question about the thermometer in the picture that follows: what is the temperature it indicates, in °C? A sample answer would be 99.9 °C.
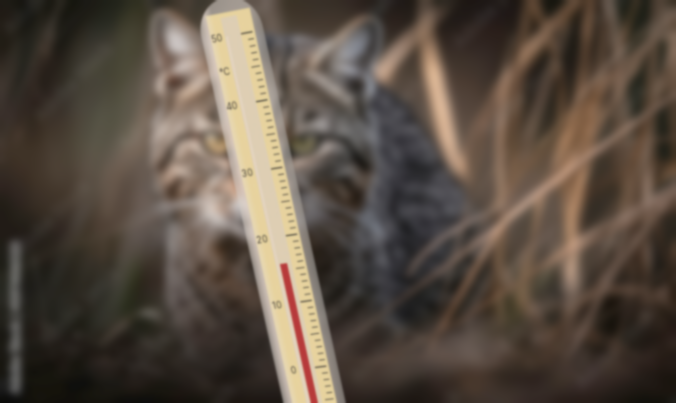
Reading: 16 °C
